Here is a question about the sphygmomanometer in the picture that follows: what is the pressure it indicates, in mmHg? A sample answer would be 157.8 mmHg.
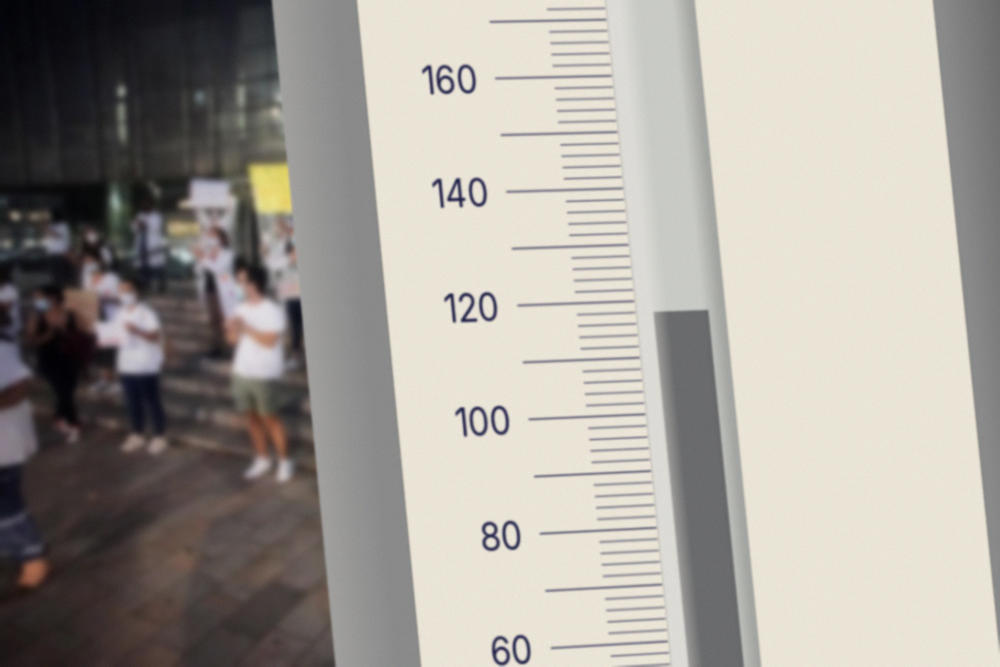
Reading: 118 mmHg
